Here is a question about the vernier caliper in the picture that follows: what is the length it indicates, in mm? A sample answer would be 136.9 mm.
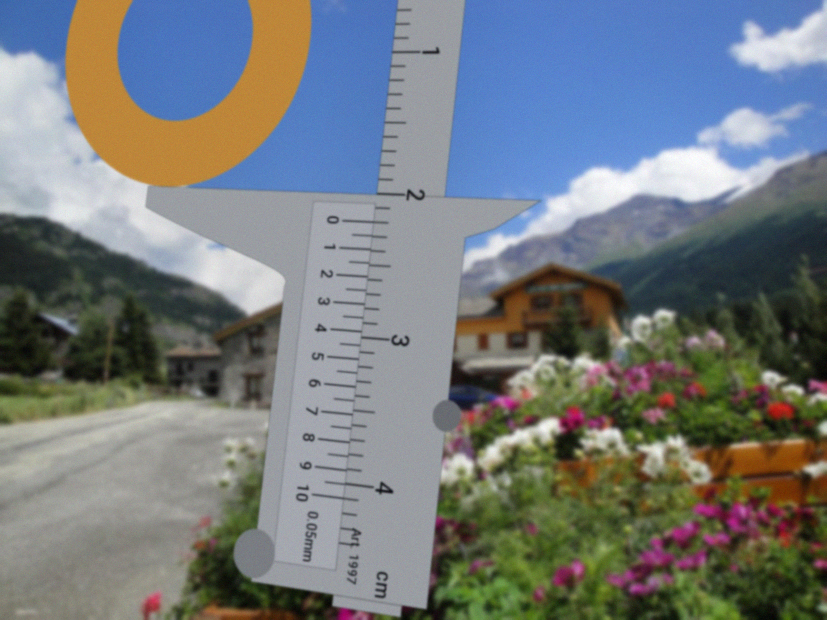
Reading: 22.0 mm
